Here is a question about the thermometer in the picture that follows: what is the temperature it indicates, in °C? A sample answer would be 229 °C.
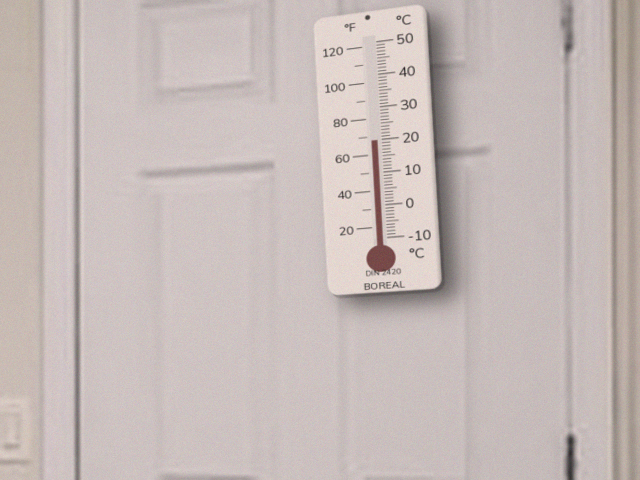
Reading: 20 °C
